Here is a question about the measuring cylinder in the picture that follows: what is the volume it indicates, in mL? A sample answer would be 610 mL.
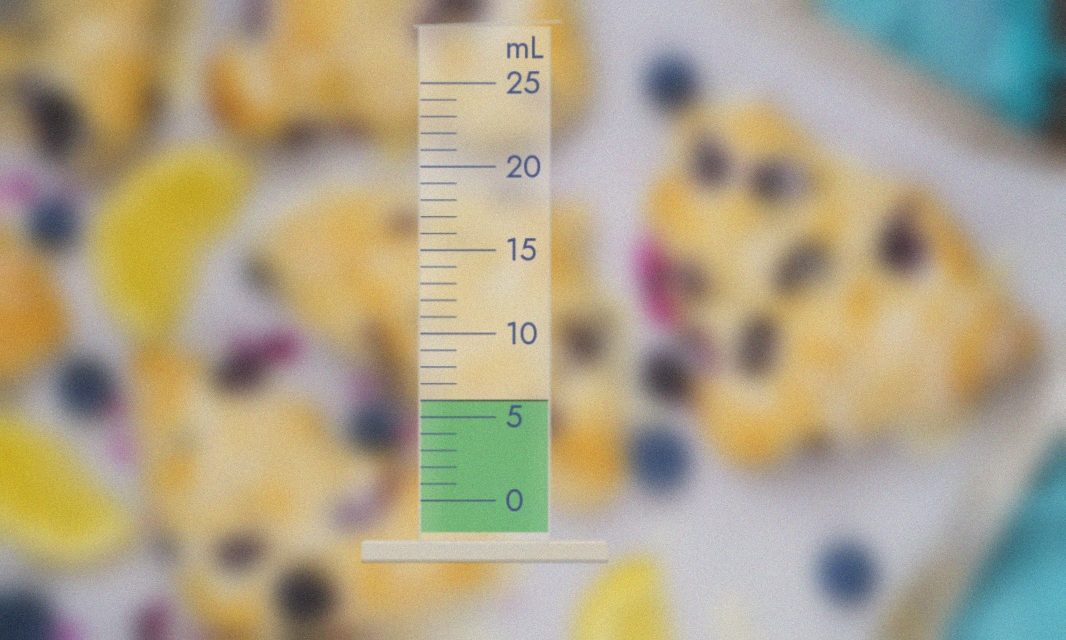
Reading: 6 mL
